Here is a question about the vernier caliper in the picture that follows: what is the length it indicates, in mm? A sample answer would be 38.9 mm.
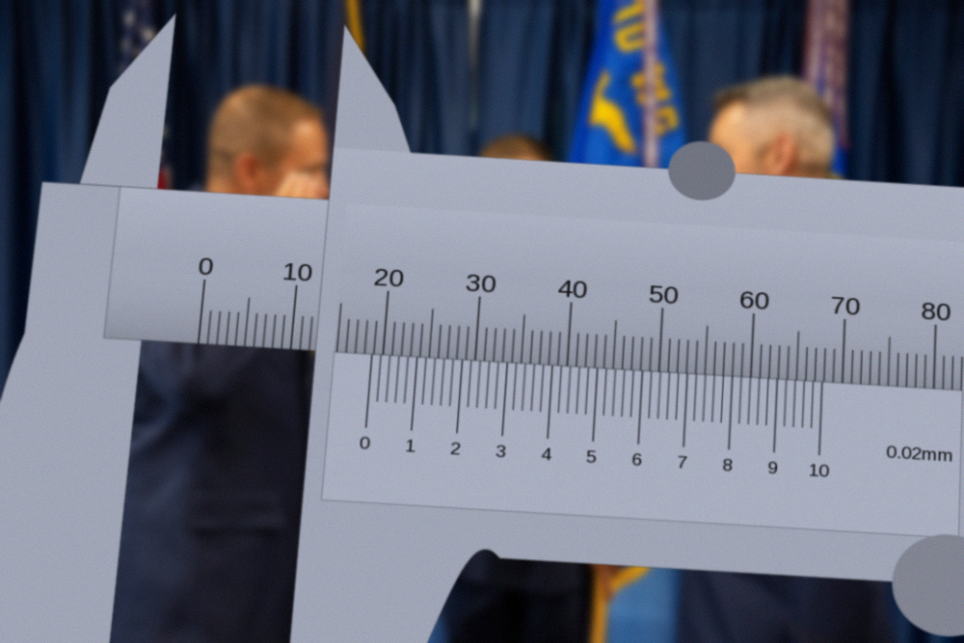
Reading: 18.8 mm
